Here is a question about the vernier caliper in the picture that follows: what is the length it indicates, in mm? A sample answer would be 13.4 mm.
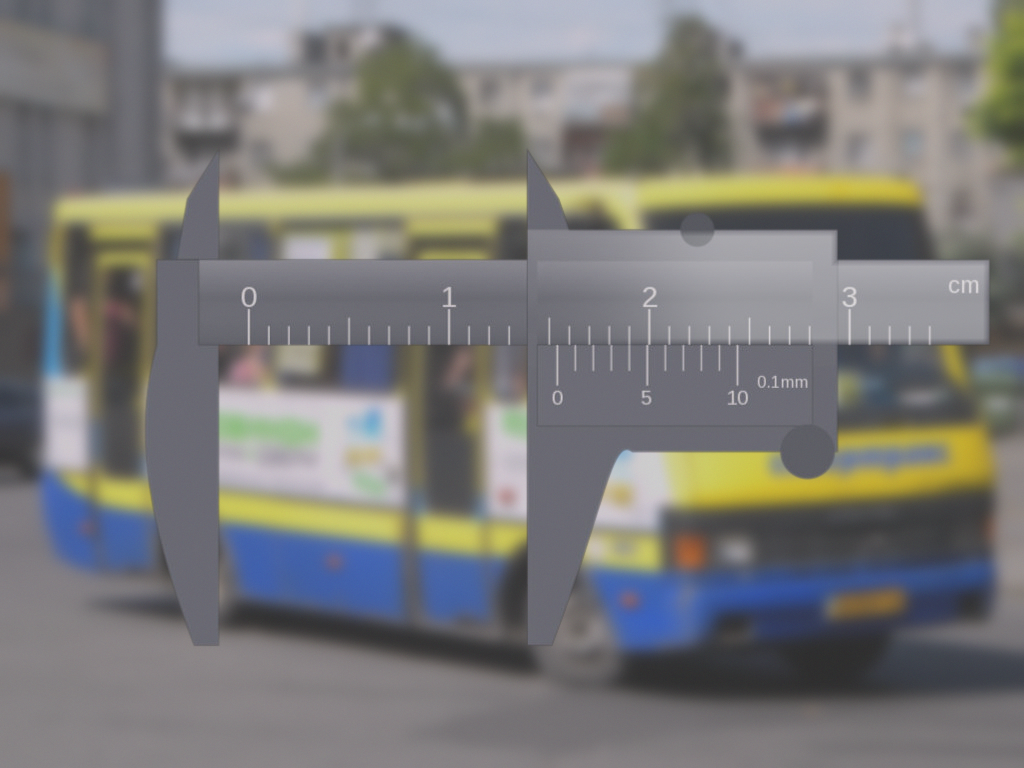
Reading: 15.4 mm
